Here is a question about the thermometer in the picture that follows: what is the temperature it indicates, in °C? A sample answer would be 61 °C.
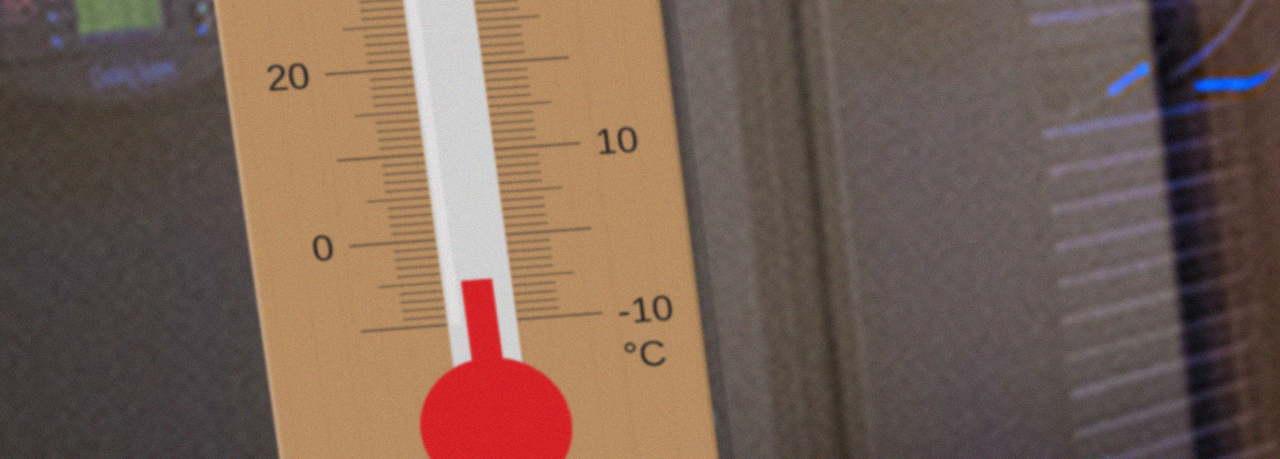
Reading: -5 °C
